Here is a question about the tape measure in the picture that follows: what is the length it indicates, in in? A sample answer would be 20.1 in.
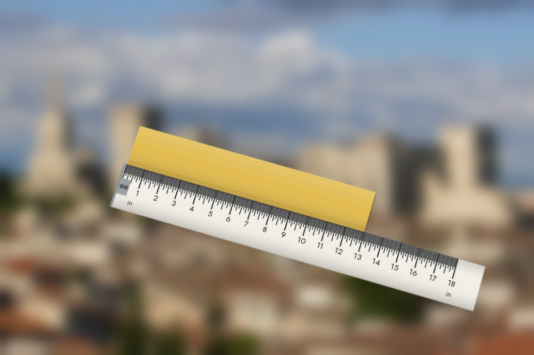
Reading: 13 in
